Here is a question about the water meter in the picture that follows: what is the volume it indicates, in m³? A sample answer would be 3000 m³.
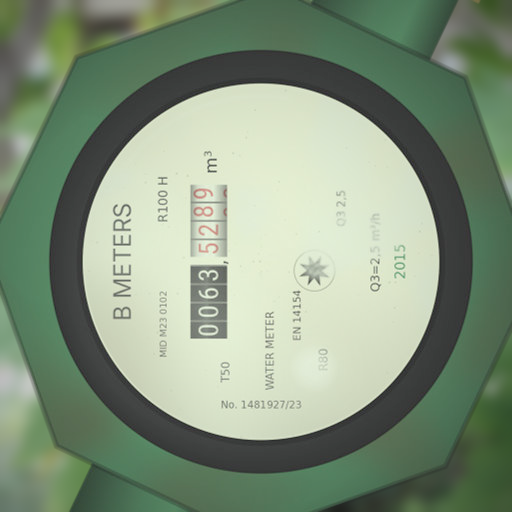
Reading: 63.5289 m³
